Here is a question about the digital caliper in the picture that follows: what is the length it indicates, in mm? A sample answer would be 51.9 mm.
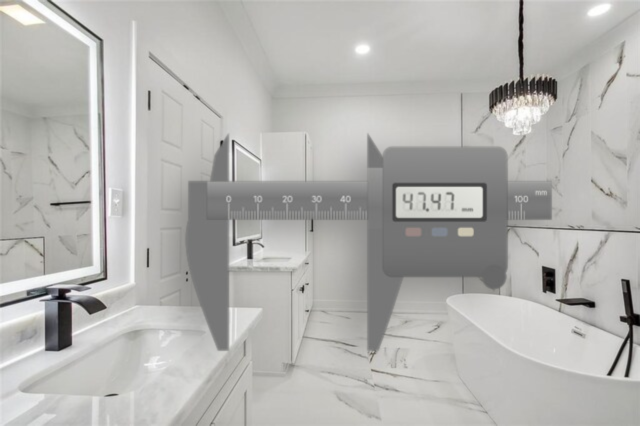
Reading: 47.47 mm
